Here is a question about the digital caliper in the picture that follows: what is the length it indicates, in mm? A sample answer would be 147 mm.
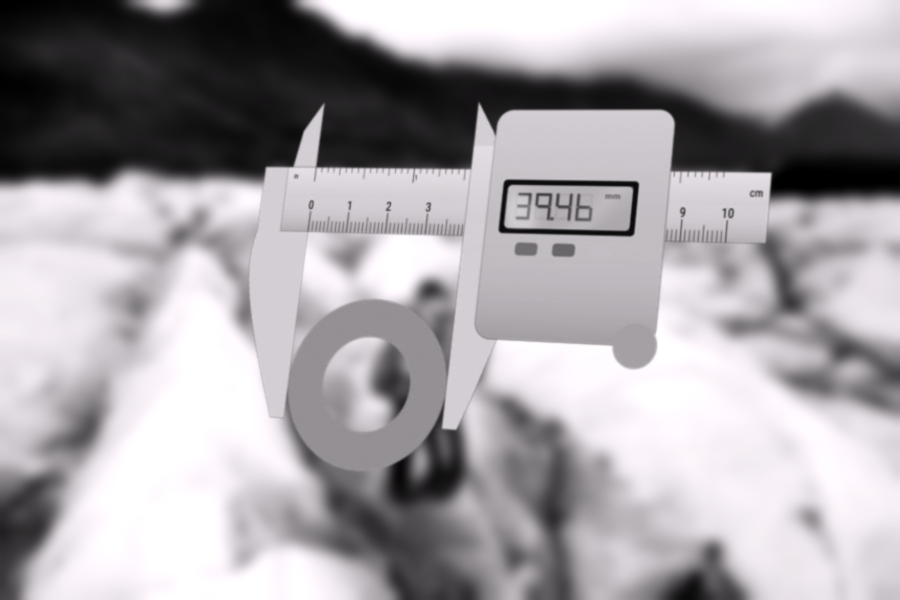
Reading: 39.46 mm
